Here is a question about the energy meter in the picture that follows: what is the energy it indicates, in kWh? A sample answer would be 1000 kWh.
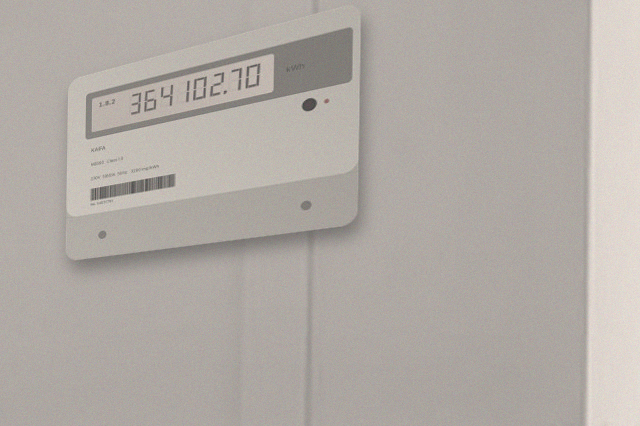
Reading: 364102.70 kWh
